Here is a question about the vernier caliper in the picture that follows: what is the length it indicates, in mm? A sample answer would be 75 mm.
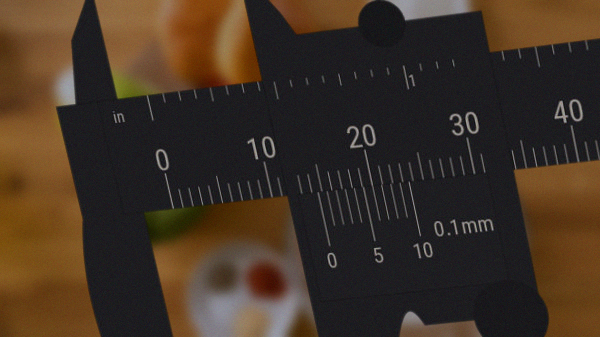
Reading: 14.6 mm
